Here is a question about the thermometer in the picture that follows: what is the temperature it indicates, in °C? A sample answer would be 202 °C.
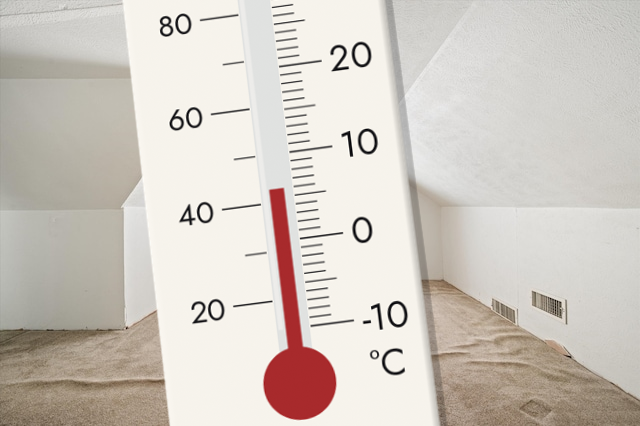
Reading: 6 °C
